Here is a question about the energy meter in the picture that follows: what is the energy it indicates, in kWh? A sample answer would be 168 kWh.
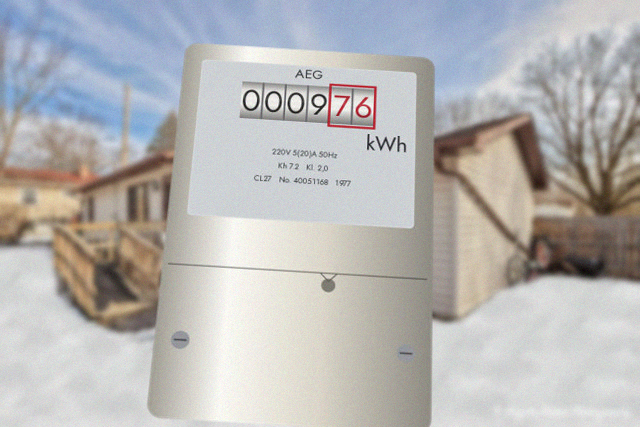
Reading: 9.76 kWh
